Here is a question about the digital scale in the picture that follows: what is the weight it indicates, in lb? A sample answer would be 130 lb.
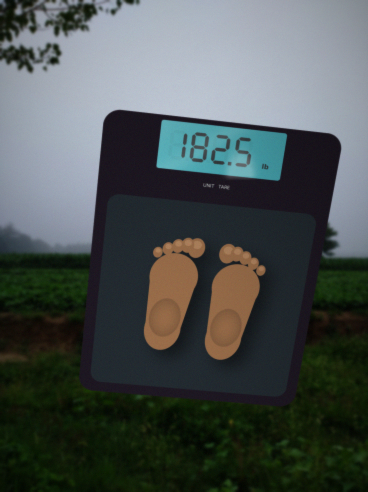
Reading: 182.5 lb
